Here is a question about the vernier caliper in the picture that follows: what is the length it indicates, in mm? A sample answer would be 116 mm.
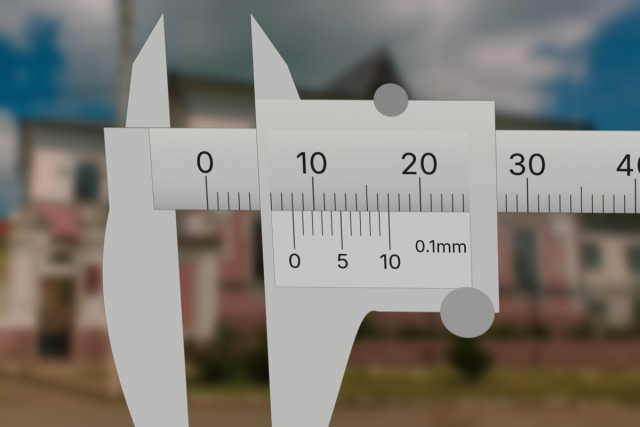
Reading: 8.0 mm
